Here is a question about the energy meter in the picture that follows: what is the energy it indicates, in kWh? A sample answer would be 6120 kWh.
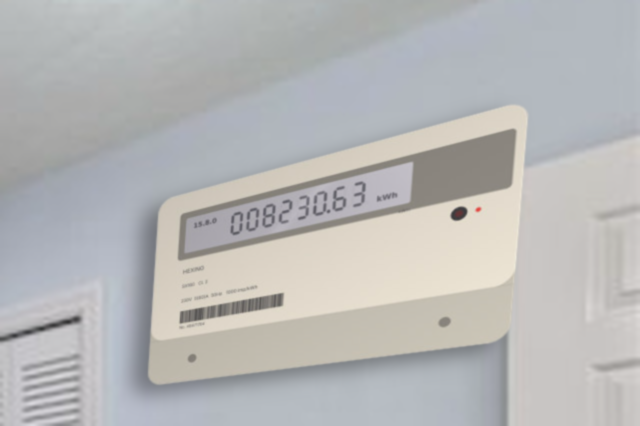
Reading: 8230.63 kWh
